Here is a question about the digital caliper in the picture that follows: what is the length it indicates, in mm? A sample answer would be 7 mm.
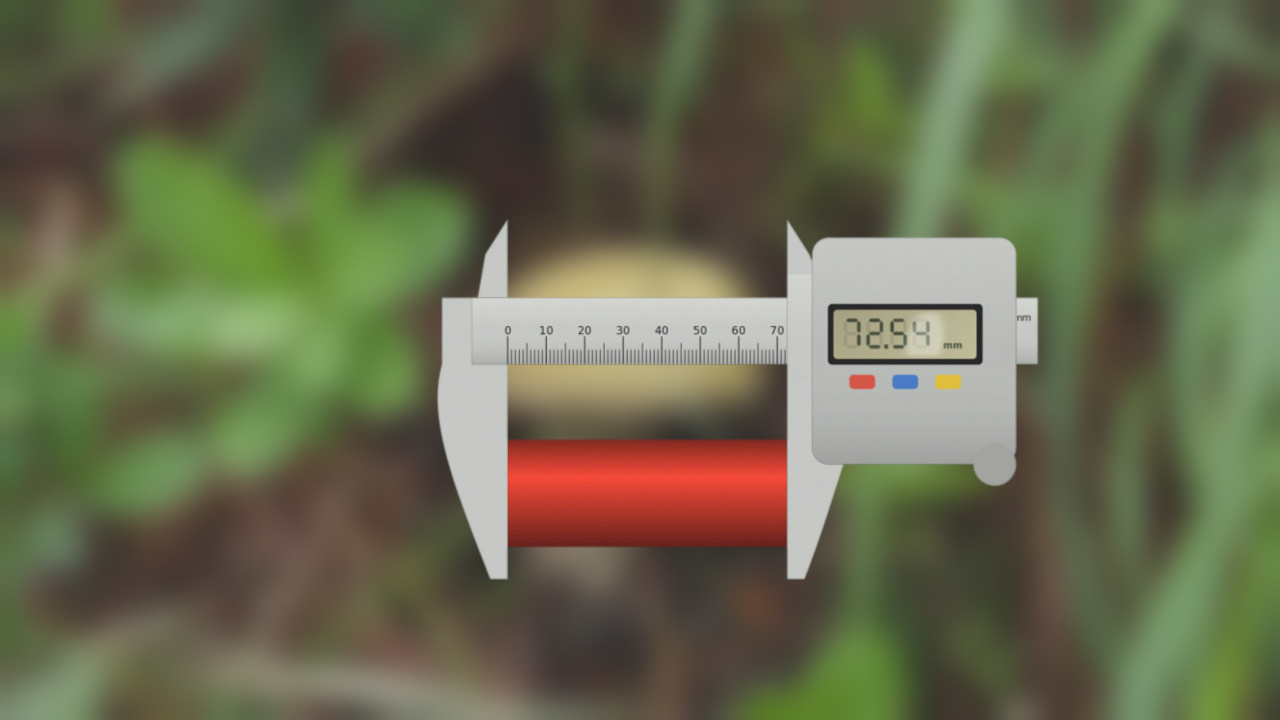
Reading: 72.54 mm
